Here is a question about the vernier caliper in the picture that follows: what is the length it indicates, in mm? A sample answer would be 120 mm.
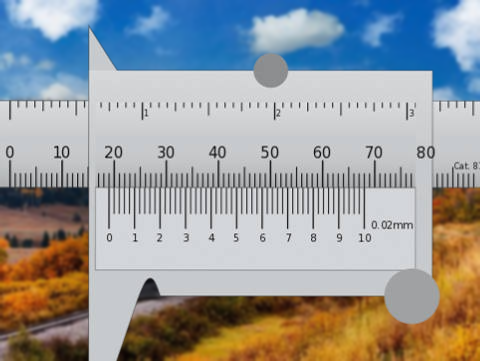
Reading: 19.0 mm
